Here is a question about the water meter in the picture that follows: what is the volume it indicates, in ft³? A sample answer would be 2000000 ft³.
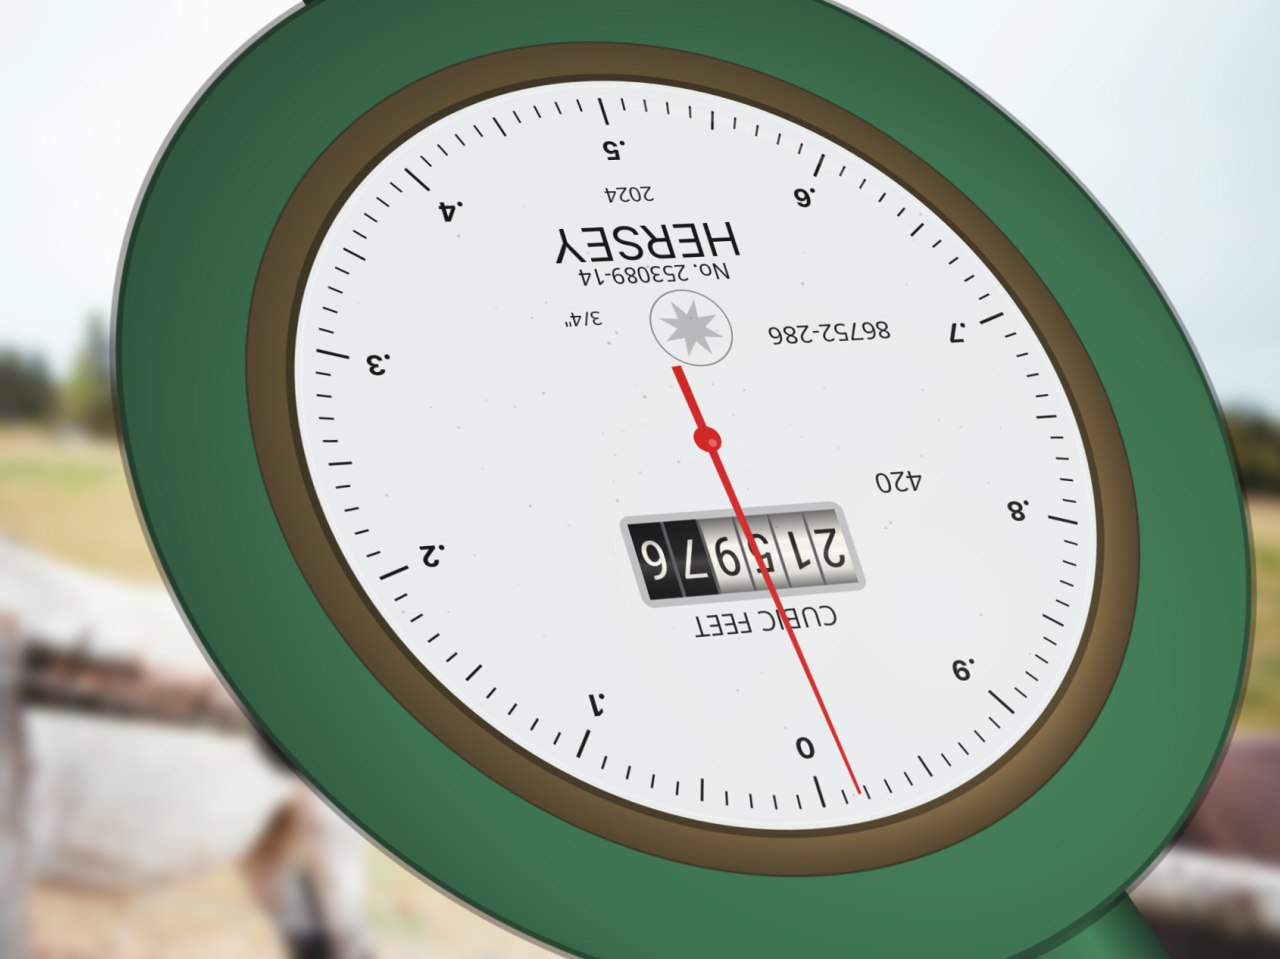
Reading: 215975.98 ft³
